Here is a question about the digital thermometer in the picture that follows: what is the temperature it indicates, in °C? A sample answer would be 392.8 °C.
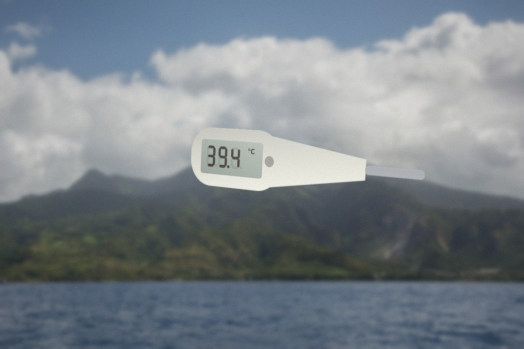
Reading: 39.4 °C
